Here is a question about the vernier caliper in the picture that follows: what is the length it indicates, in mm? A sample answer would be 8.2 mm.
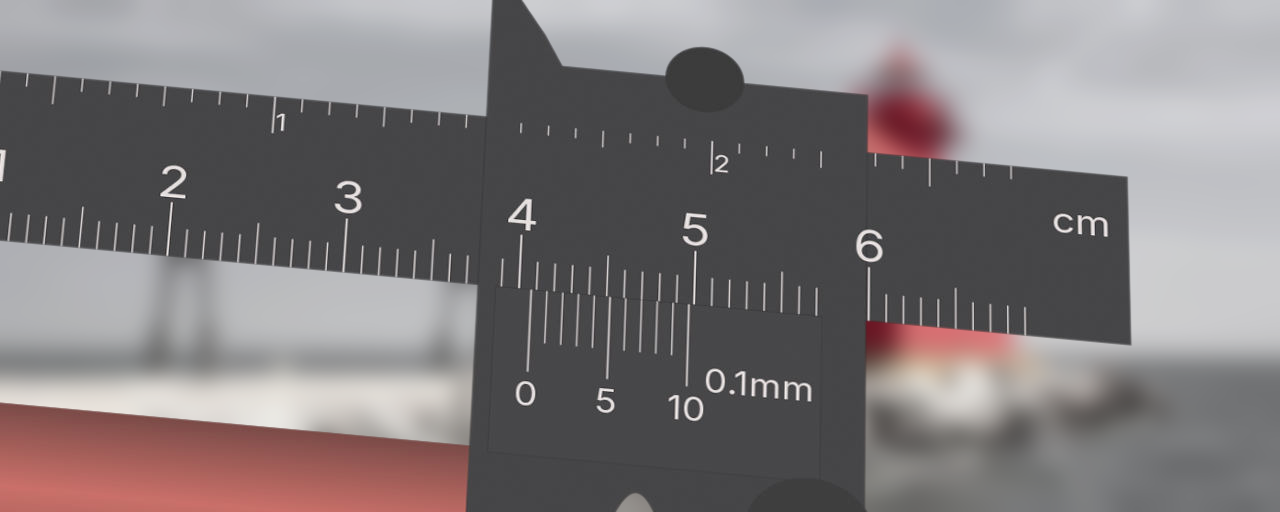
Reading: 40.7 mm
